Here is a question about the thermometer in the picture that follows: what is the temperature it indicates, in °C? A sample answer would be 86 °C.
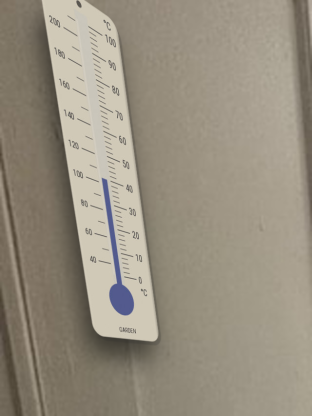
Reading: 40 °C
